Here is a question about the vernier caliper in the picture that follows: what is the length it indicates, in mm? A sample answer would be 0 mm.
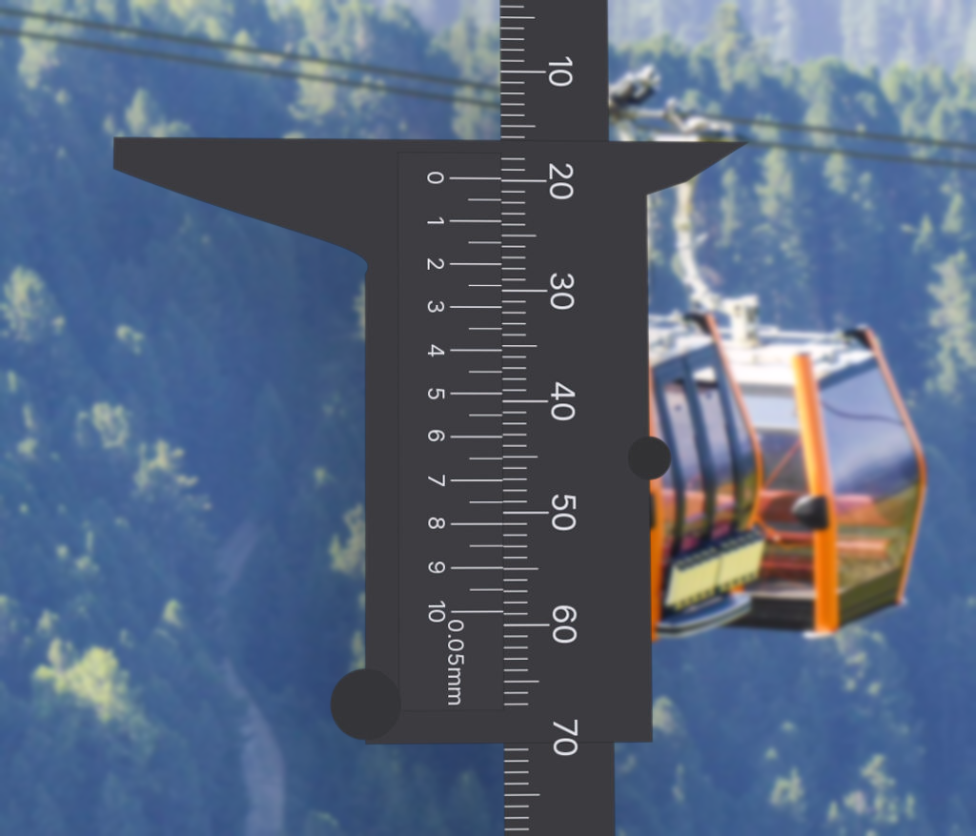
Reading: 19.8 mm
